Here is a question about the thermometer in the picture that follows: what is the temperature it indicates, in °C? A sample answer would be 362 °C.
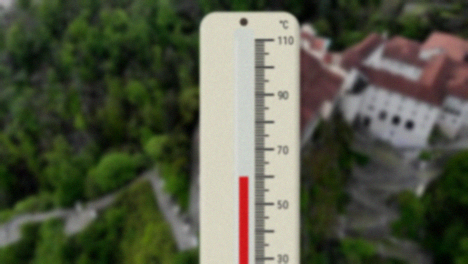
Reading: 60 °C
